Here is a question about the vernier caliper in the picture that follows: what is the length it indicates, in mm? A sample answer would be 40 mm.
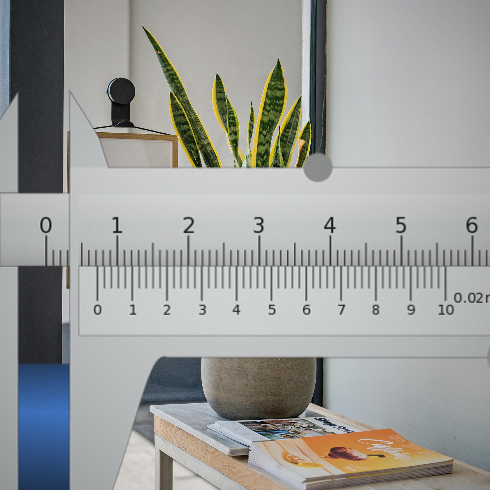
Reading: 7.2 mm
